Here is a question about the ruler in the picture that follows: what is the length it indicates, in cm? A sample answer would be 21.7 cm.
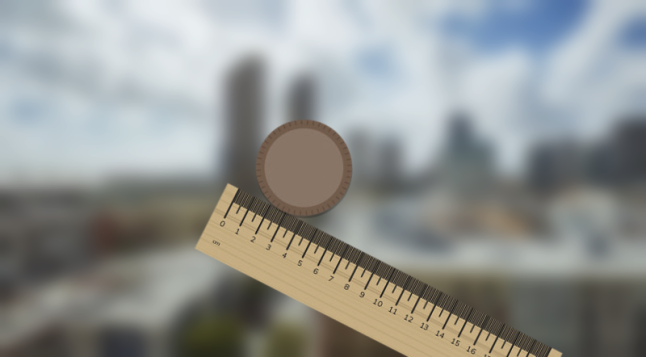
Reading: 5.5 cm
